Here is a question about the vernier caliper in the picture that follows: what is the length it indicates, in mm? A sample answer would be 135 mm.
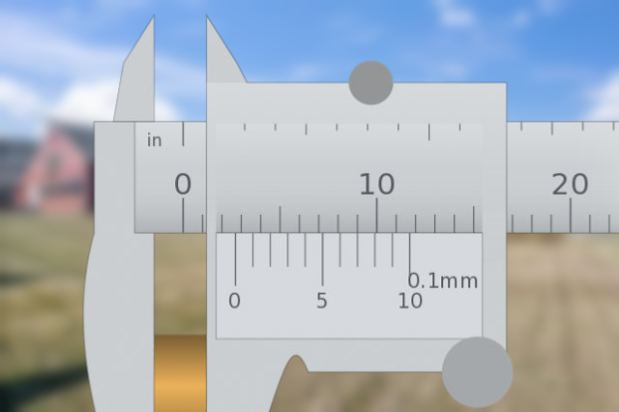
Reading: 2.7 mm
